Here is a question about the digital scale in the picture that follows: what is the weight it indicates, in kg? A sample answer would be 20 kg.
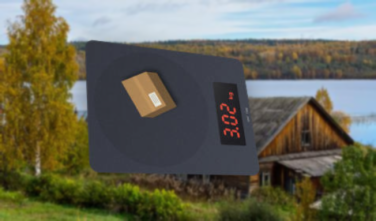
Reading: 3.02 kg
